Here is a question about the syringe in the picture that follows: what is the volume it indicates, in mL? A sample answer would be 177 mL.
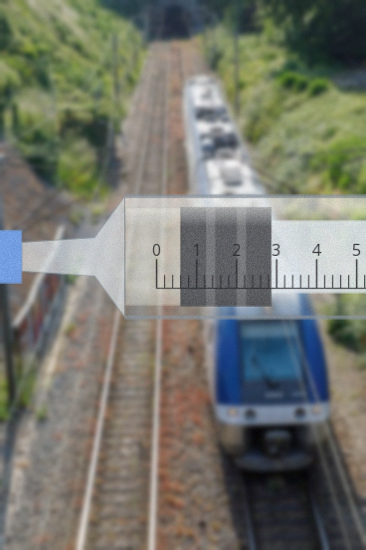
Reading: 0.6 mL
